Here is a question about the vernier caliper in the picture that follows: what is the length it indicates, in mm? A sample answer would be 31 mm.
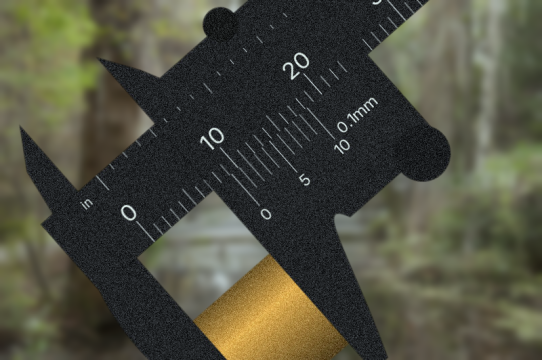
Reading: 9.2 mm
